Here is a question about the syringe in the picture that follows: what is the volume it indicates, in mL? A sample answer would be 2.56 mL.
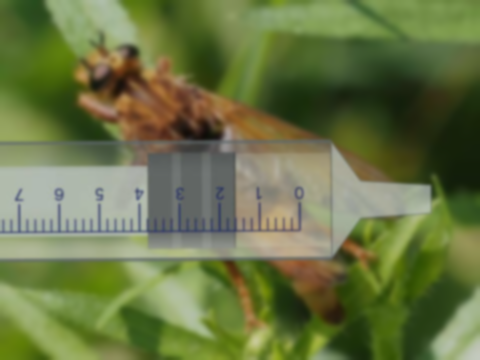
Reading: 1.6 mL
